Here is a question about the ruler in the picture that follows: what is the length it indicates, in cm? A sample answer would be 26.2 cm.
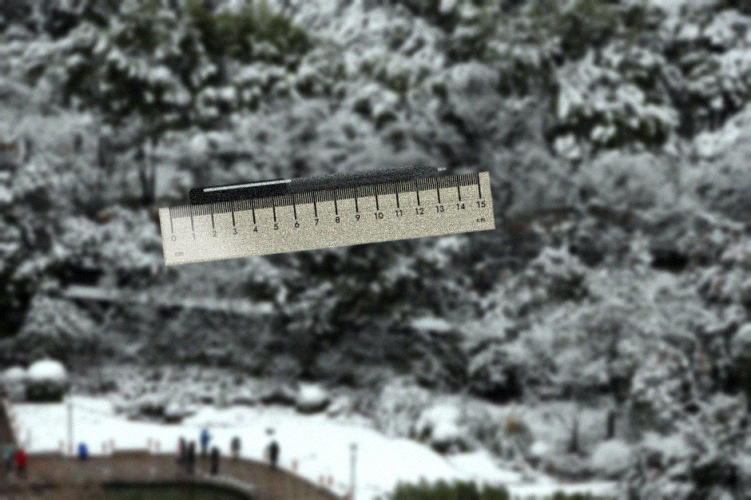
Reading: 12.5 cm
